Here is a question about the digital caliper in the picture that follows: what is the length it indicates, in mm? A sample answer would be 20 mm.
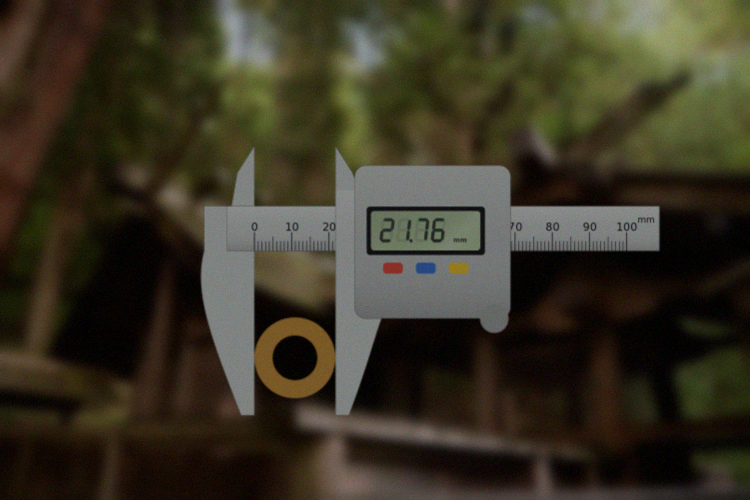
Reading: 21.76 mm
